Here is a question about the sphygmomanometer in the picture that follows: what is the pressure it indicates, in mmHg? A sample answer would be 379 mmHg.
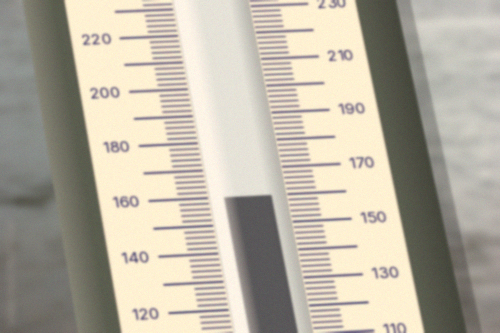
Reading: 160 mmHg
